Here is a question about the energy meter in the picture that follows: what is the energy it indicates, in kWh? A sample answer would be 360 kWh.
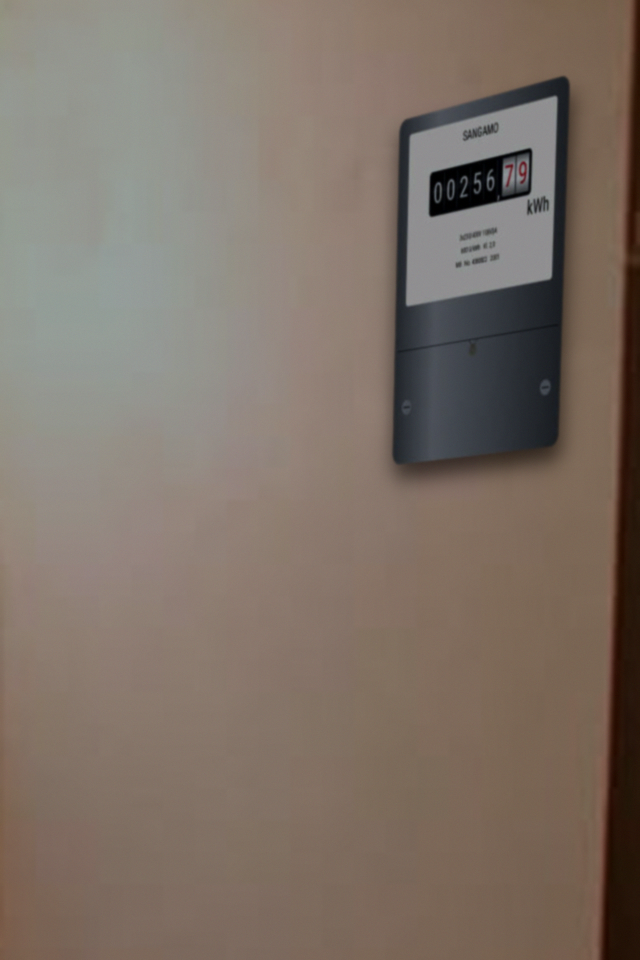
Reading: 256.79 kWh
